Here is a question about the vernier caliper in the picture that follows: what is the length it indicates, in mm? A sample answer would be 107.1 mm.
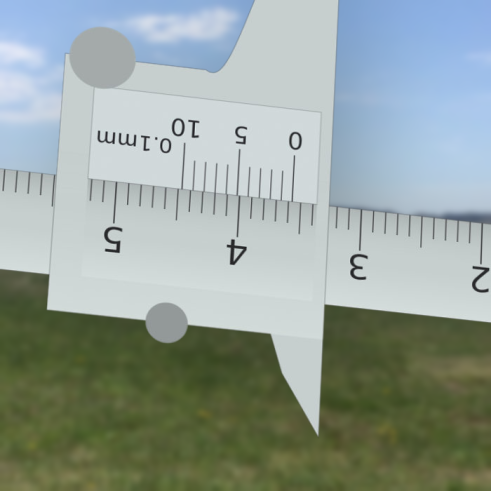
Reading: 35.7 mm
